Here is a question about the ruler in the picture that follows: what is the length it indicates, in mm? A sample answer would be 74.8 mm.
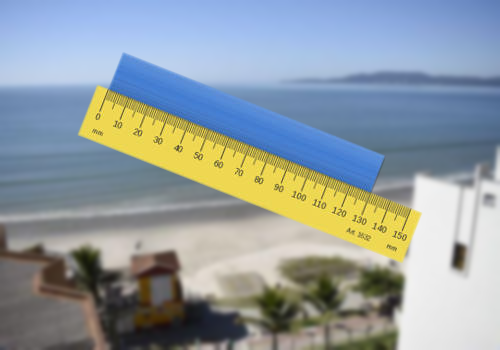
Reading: 130 mm
